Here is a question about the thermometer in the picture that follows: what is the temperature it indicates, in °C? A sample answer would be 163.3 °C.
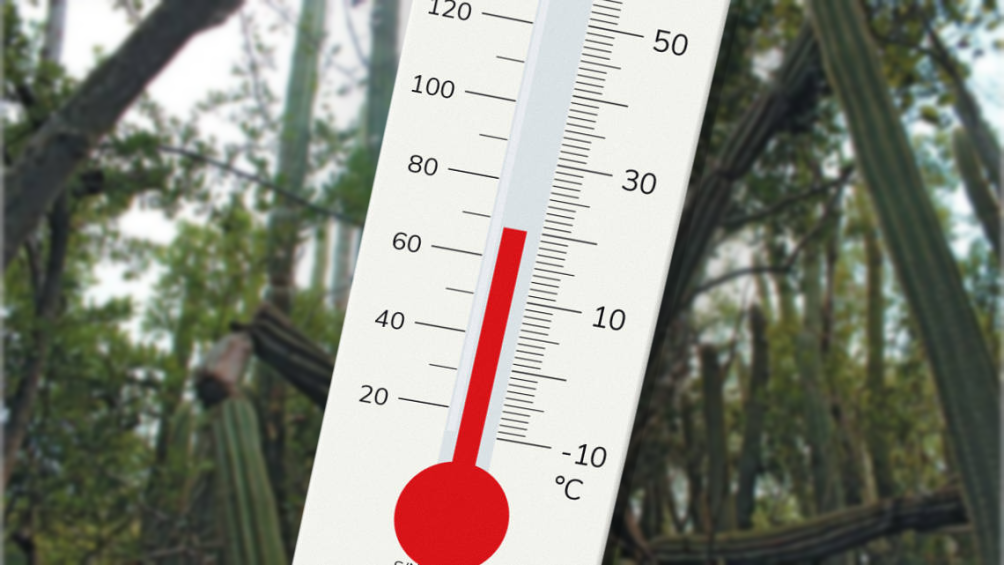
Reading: 20 °C
